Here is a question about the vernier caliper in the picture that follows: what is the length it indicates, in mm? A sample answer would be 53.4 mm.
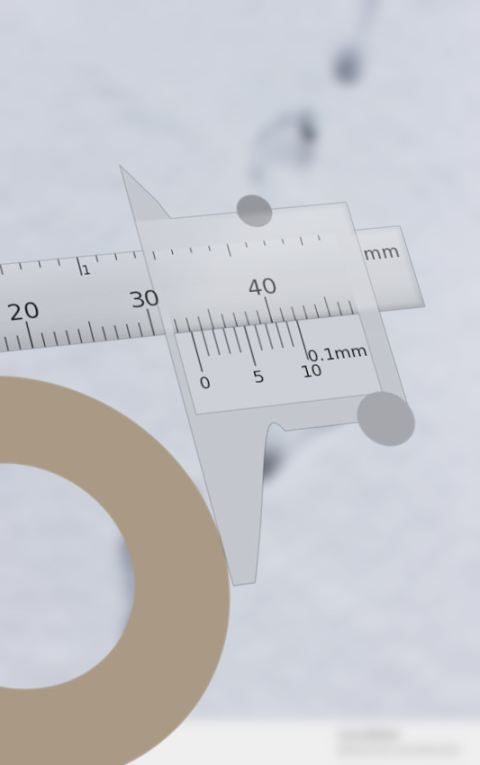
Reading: 33.1 mm
